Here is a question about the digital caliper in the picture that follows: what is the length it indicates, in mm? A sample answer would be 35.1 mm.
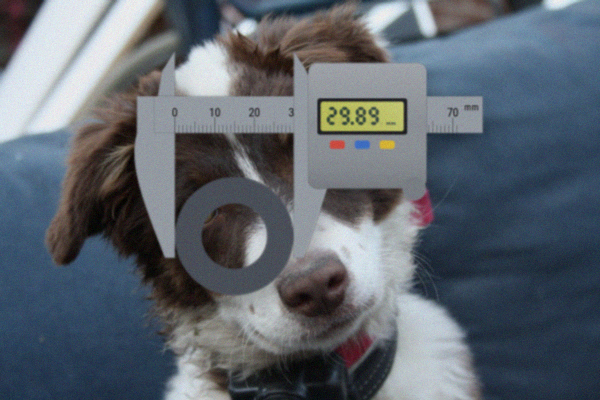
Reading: 29.89 mm
